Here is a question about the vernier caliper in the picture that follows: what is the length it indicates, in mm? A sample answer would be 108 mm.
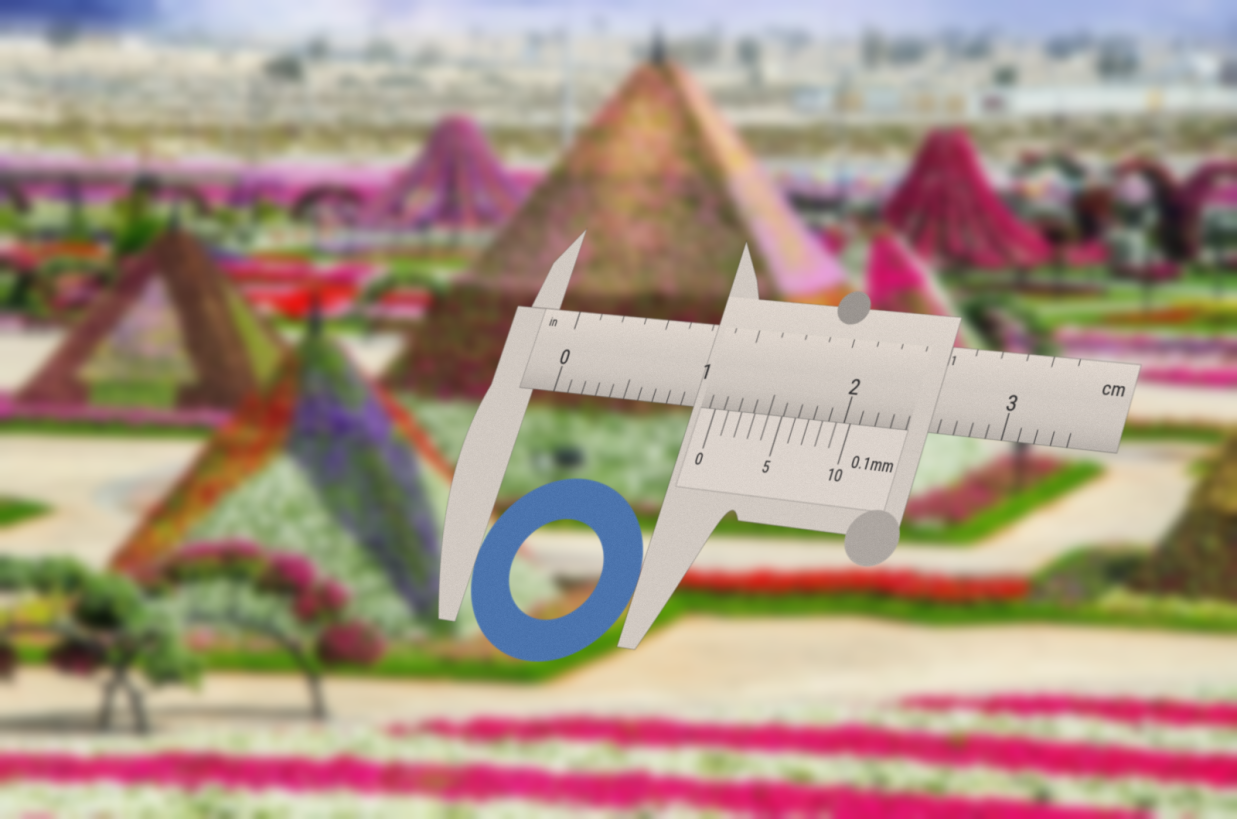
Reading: 11.4 mm
